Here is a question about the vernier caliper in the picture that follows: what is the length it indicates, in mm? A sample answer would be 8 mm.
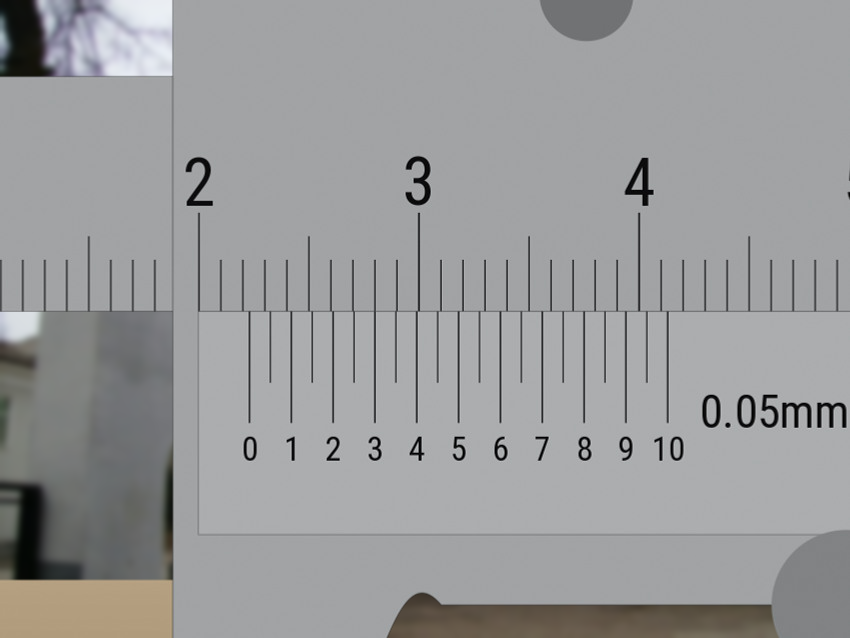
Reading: 22.30 mm
